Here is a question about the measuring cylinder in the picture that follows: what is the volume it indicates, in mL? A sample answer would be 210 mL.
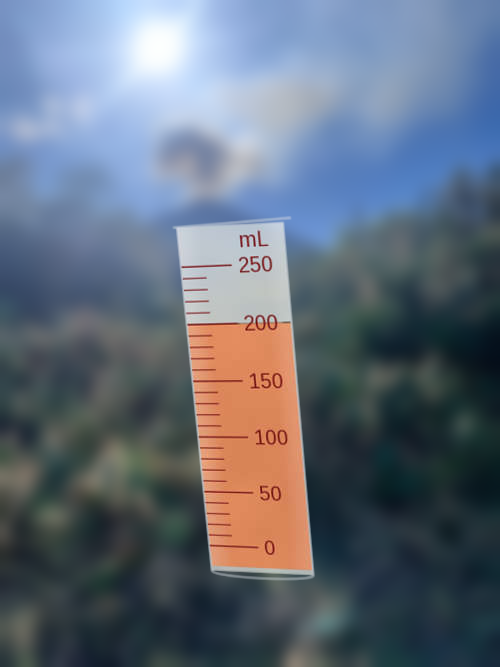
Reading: 200 mL
